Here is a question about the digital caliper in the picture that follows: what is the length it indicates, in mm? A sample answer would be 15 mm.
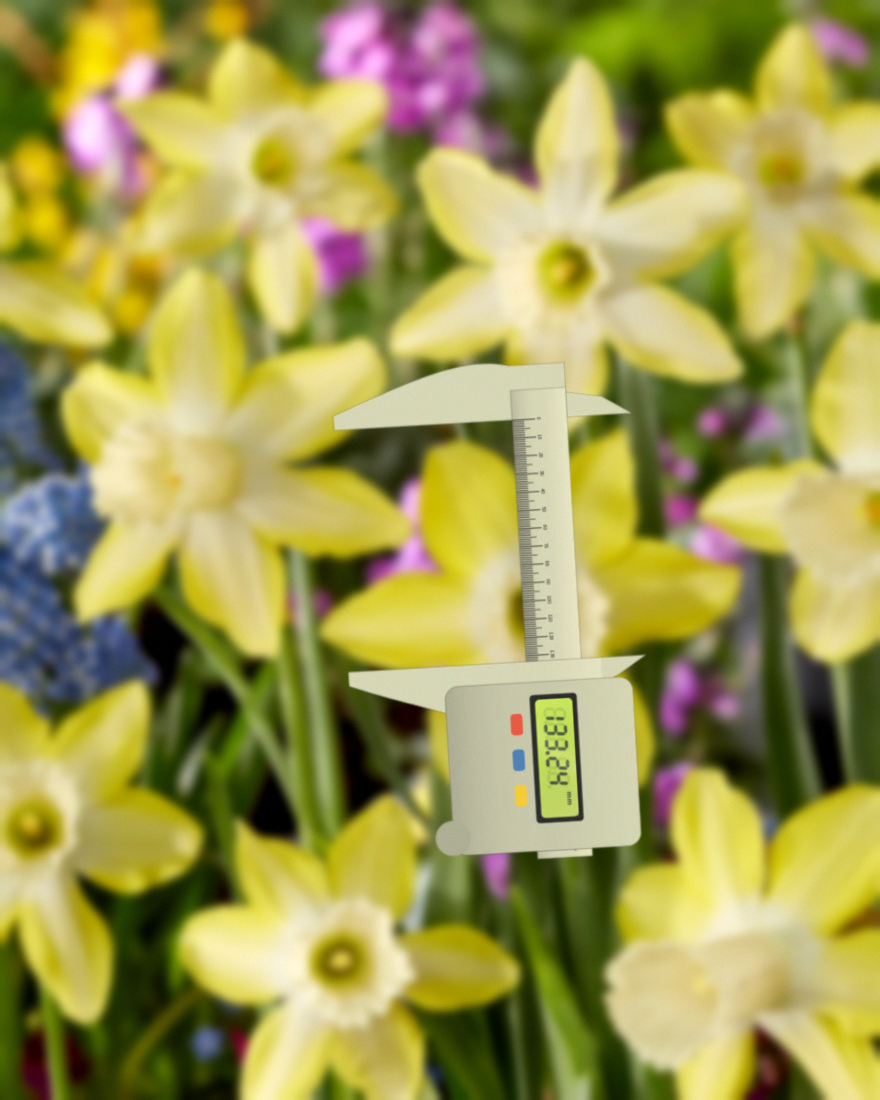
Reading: 133.24 mm
